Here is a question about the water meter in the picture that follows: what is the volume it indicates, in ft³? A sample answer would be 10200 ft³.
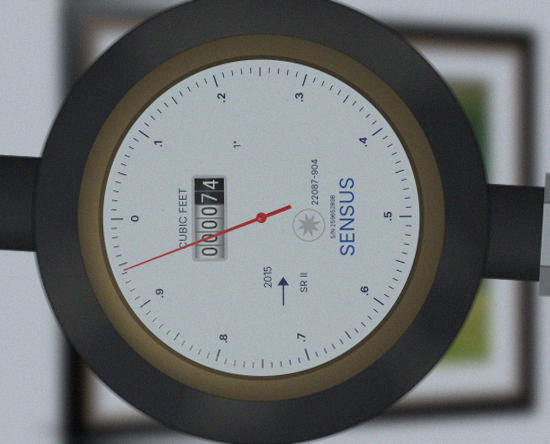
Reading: 73.94 ft³
